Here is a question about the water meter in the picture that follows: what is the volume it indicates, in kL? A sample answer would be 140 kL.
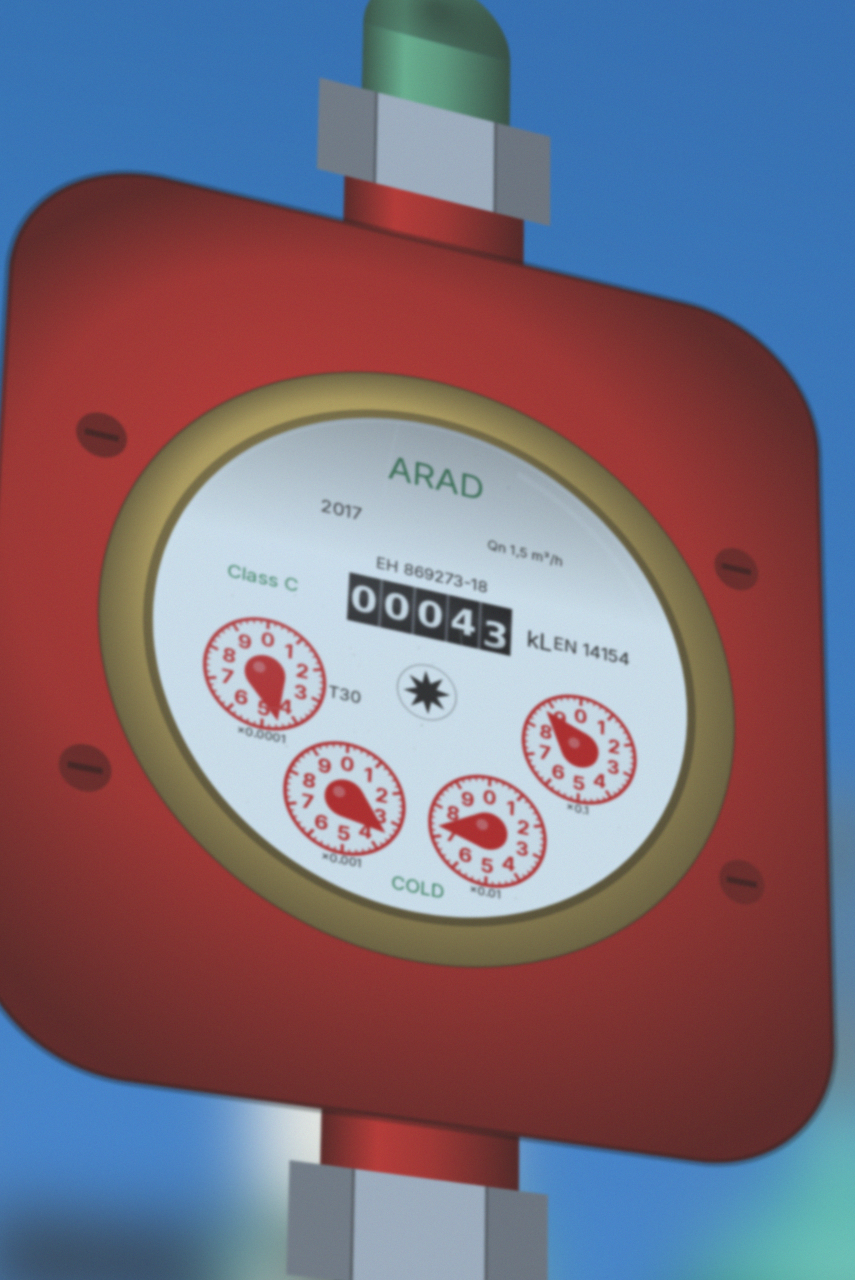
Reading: 42.8734 kL
